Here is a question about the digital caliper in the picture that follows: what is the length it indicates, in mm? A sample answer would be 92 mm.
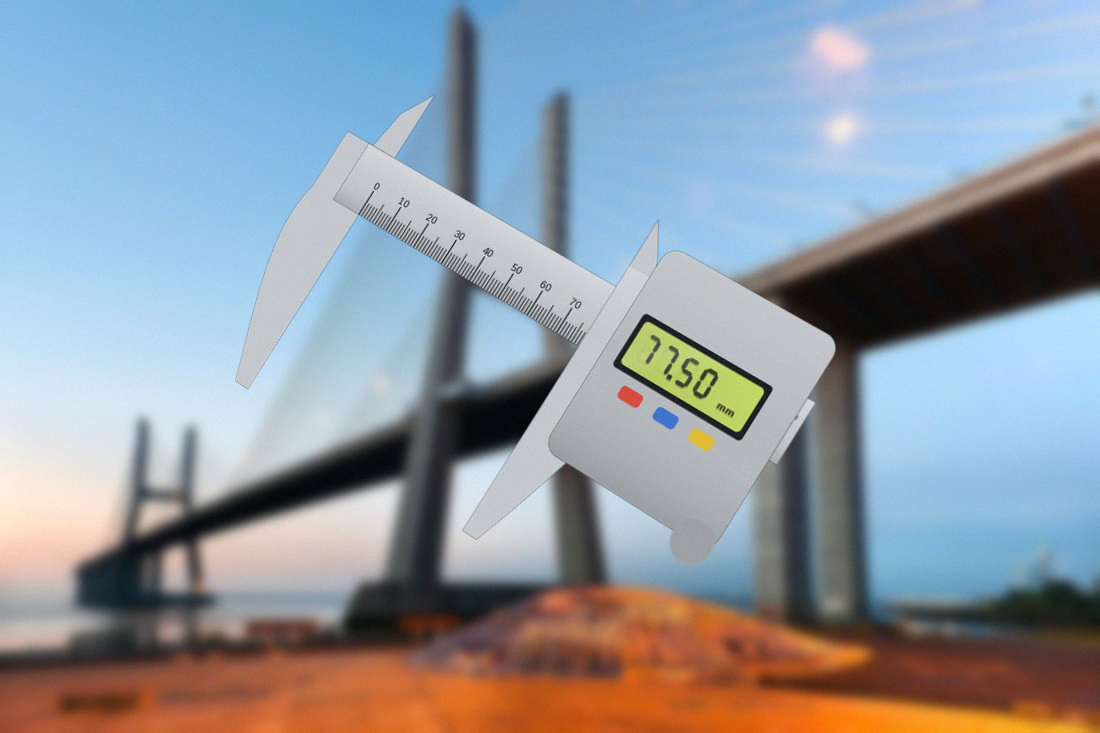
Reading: 77.50 mm
